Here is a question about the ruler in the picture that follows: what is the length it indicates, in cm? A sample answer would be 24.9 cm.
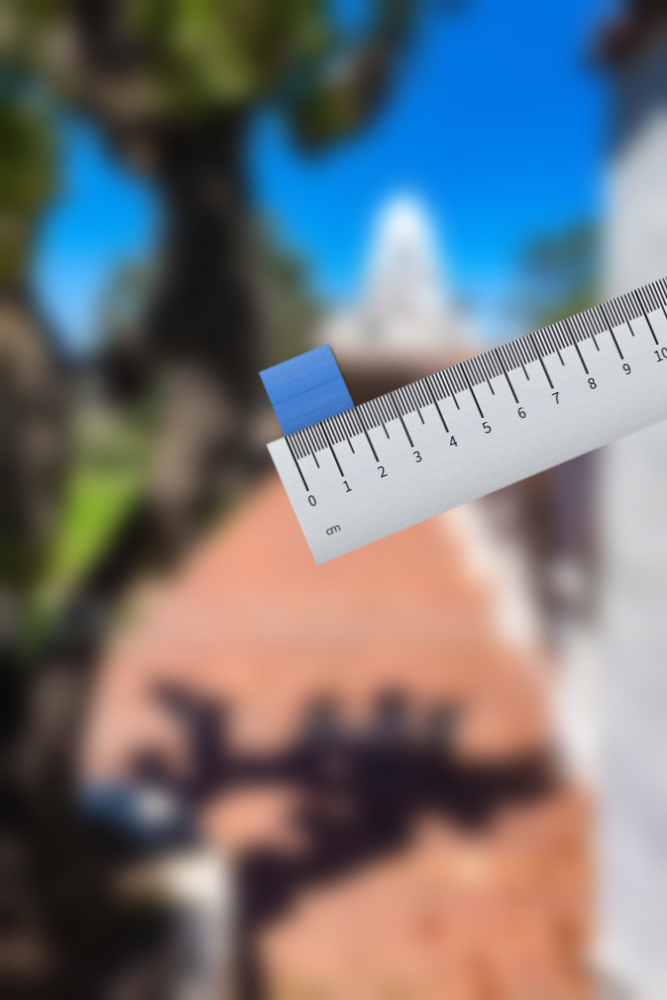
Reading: 2 cm
